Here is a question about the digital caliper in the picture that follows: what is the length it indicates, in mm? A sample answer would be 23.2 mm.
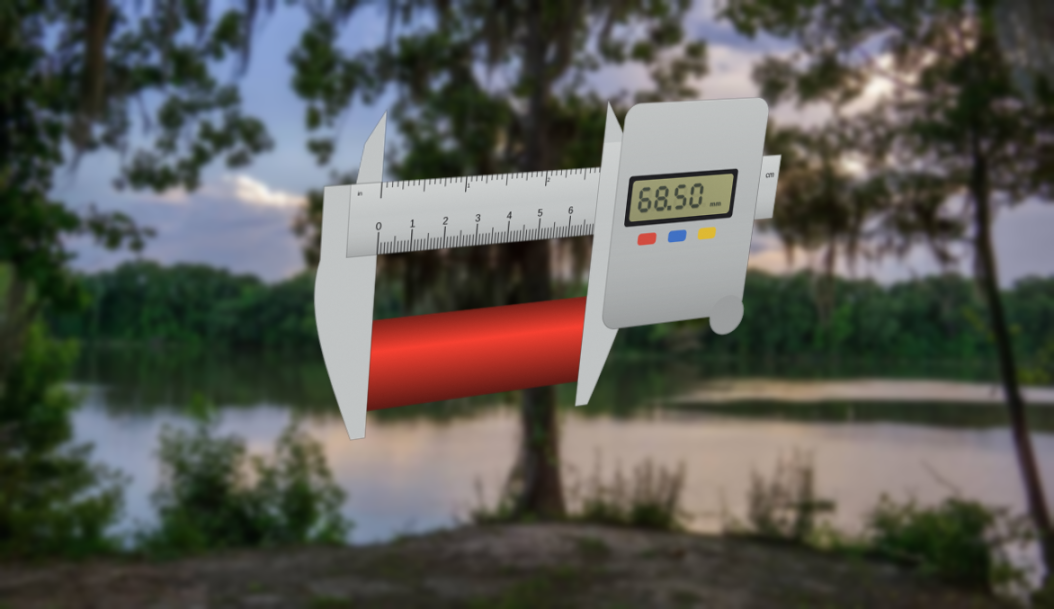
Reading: 68.50 mm
